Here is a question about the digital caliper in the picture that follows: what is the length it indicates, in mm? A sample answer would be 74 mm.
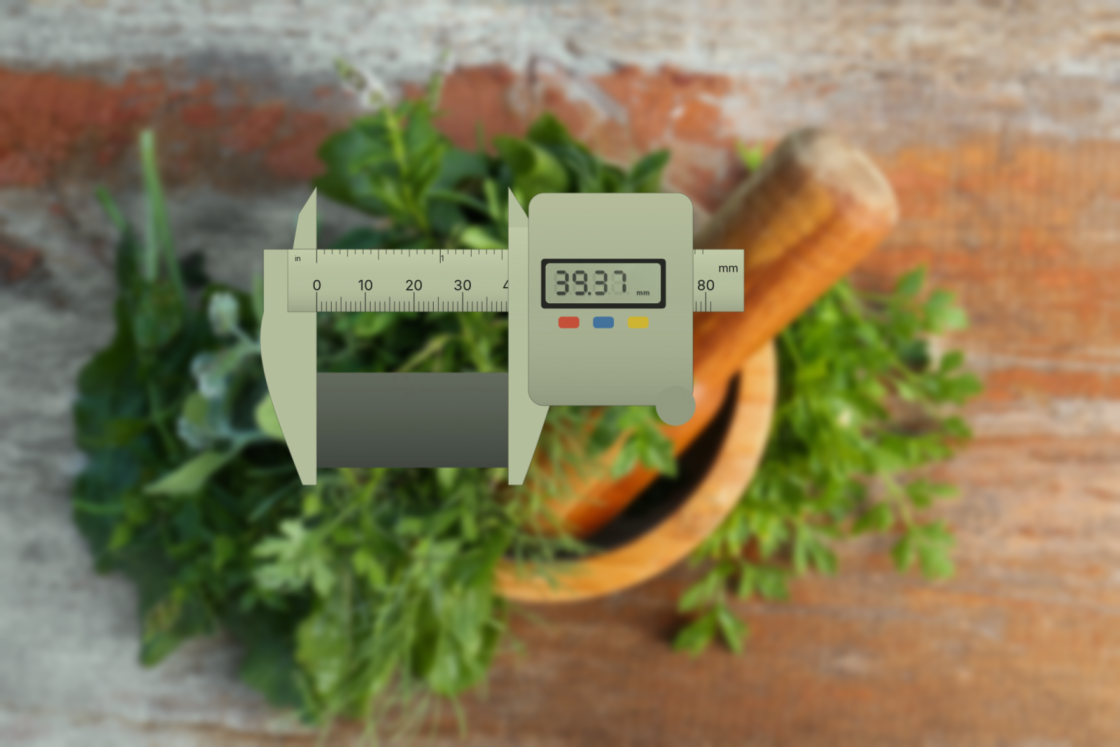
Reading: 39.37 mm
